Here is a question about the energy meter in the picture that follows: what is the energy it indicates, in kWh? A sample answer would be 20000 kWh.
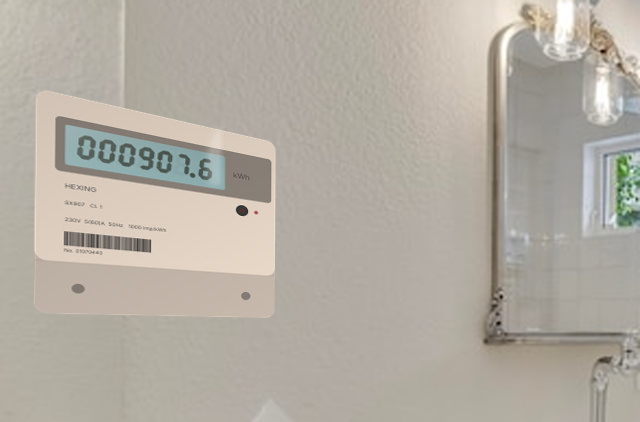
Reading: 907.6 kWh
